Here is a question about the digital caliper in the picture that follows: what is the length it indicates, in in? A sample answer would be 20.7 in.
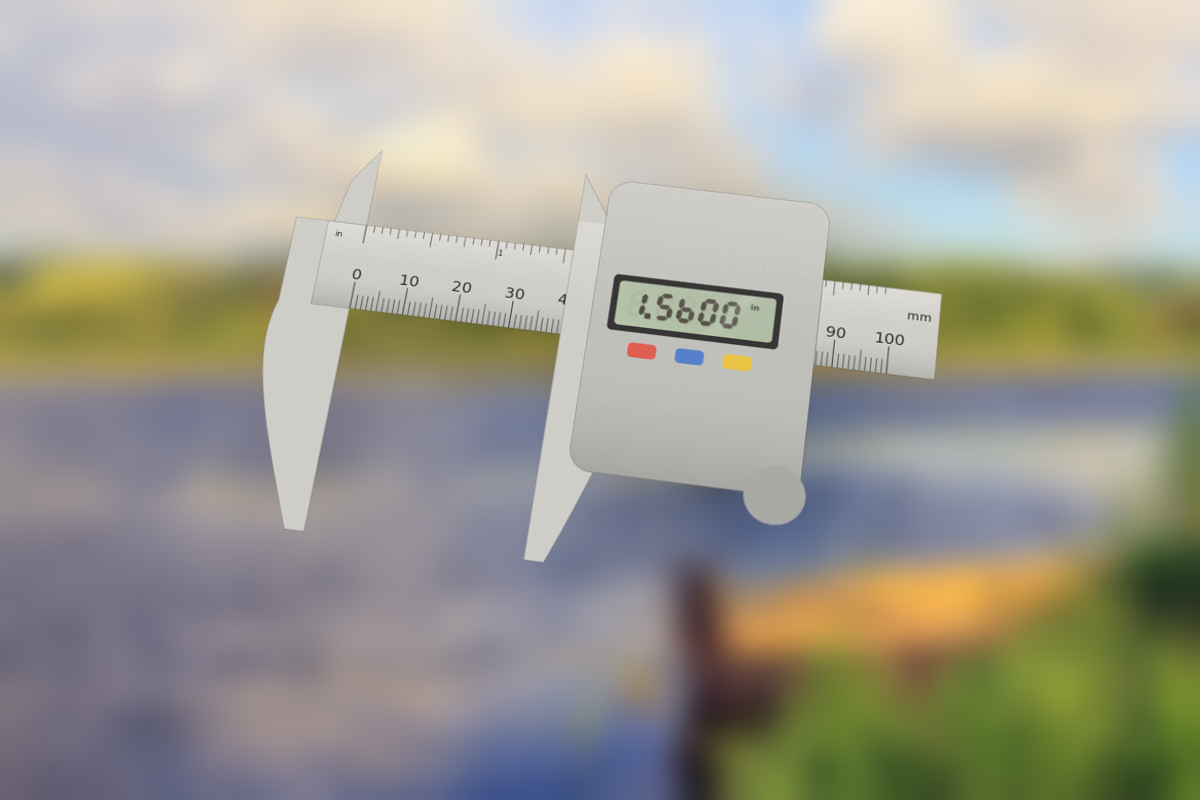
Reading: 1.5600 in
